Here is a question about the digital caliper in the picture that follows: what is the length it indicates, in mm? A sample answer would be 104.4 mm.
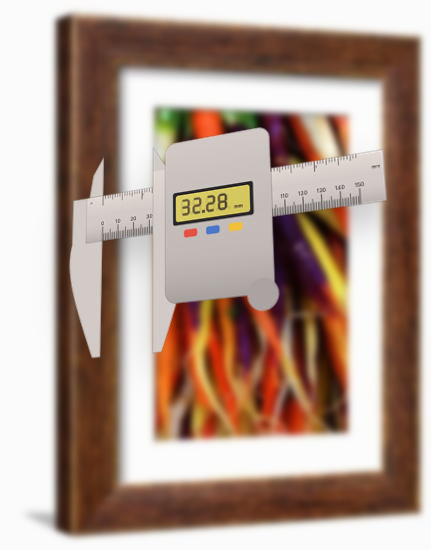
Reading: 32.28 mm
